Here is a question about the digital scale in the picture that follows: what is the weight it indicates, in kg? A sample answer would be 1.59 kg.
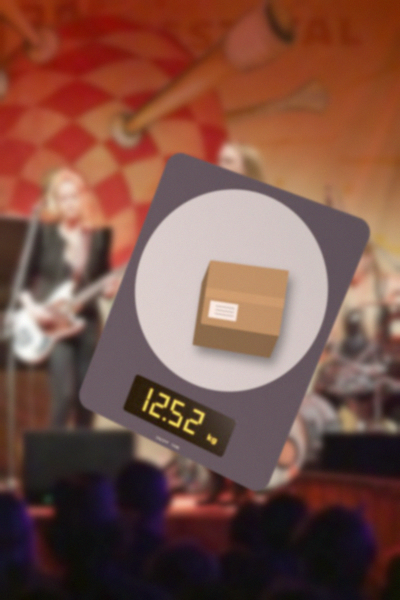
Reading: 12.52 kg
